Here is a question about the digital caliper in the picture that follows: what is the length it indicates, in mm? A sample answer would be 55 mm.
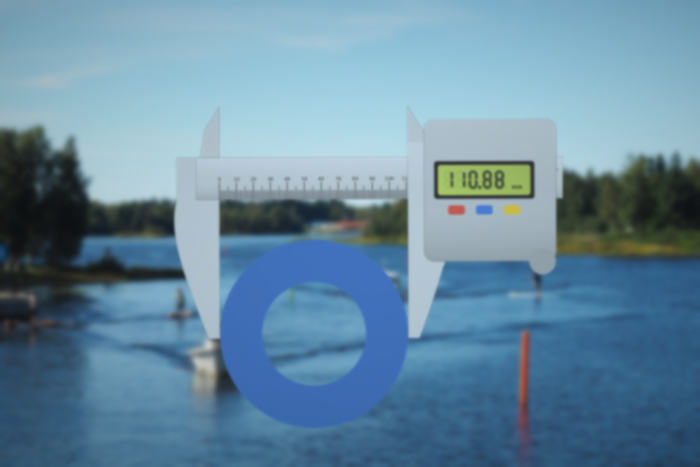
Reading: 110.88 mm
